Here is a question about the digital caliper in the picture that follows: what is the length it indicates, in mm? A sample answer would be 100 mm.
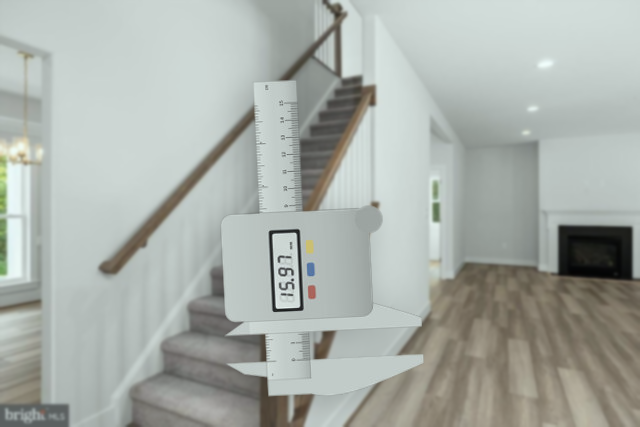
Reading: 15.97 mm
